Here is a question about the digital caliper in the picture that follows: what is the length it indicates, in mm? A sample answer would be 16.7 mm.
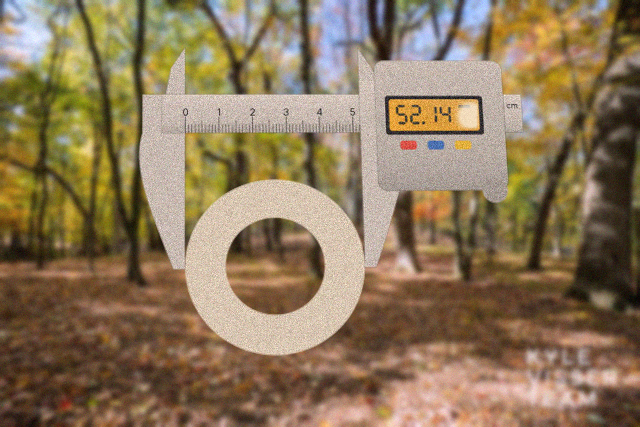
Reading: 52.14 mm
